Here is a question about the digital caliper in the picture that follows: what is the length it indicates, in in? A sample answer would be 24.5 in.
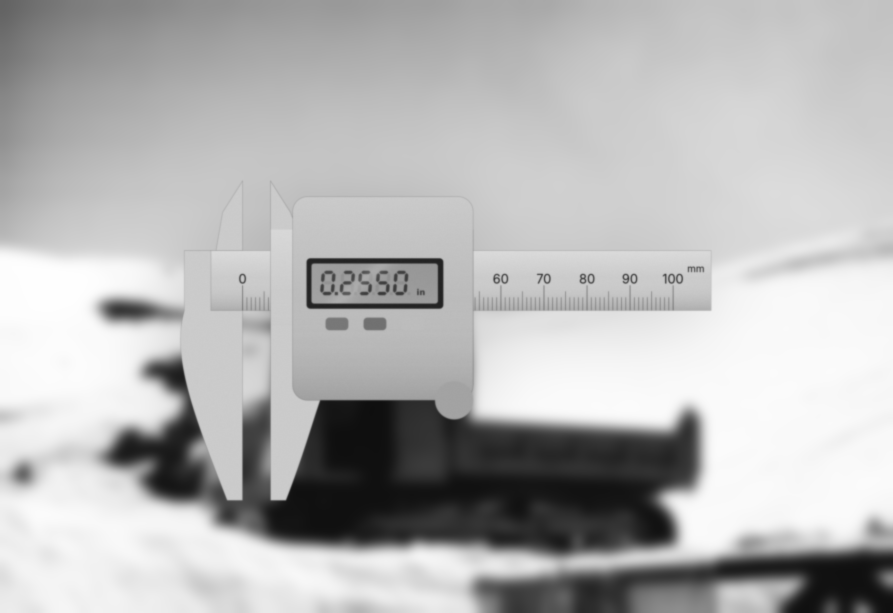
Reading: 0.2550 in
